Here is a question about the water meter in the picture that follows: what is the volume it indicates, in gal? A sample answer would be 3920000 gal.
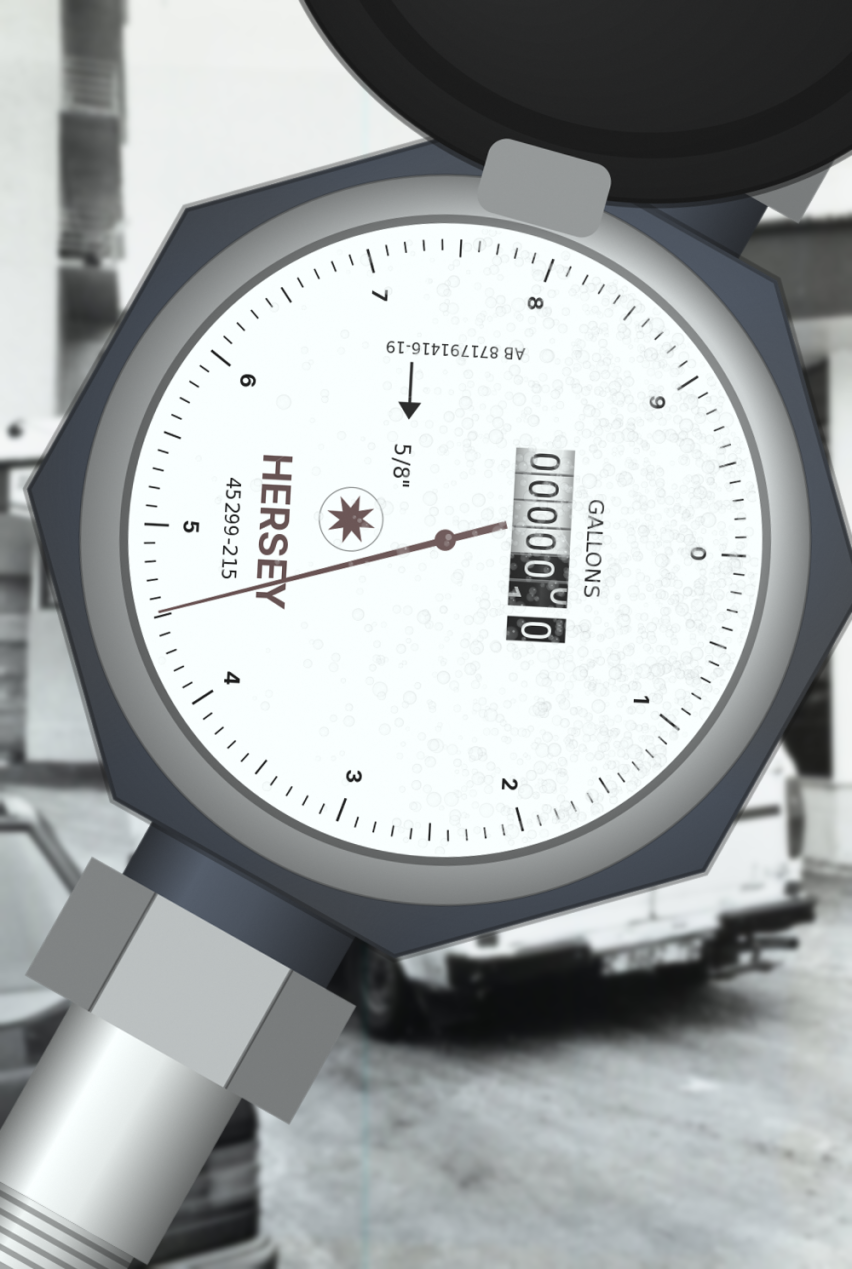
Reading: 4.5 gal
